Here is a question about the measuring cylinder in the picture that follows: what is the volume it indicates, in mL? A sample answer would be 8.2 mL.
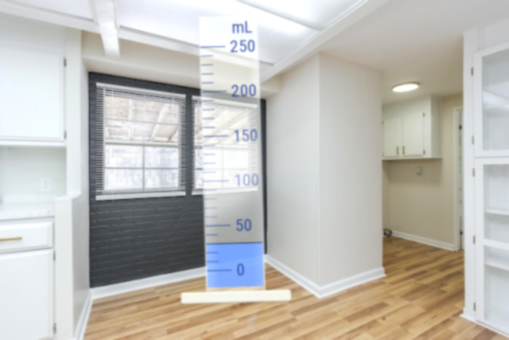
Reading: 30 mL
